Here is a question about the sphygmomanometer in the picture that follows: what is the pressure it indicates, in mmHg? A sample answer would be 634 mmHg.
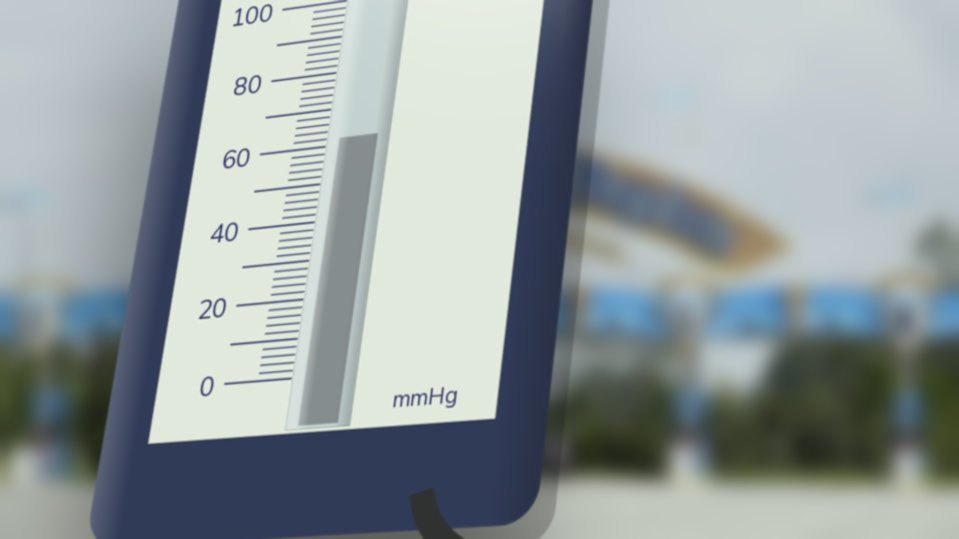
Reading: 62 mmHg
